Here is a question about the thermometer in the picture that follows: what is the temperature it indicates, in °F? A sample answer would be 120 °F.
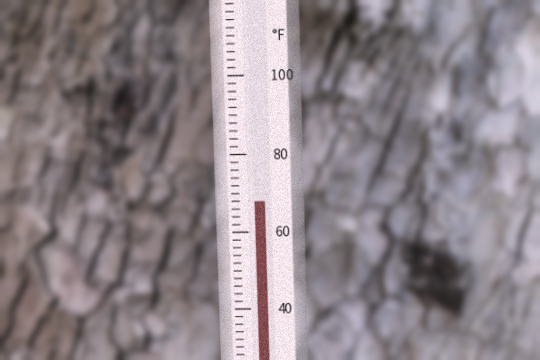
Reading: 68 °F
